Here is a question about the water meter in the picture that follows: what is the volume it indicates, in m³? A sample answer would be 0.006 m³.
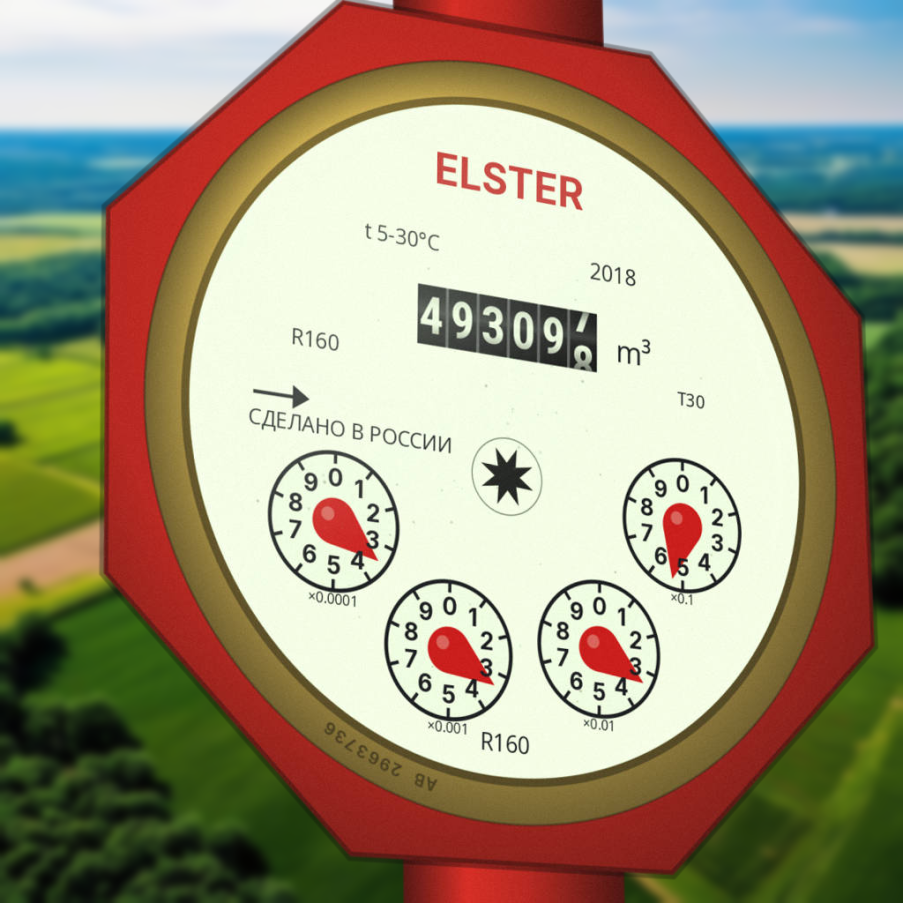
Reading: 493097.5333 m³
